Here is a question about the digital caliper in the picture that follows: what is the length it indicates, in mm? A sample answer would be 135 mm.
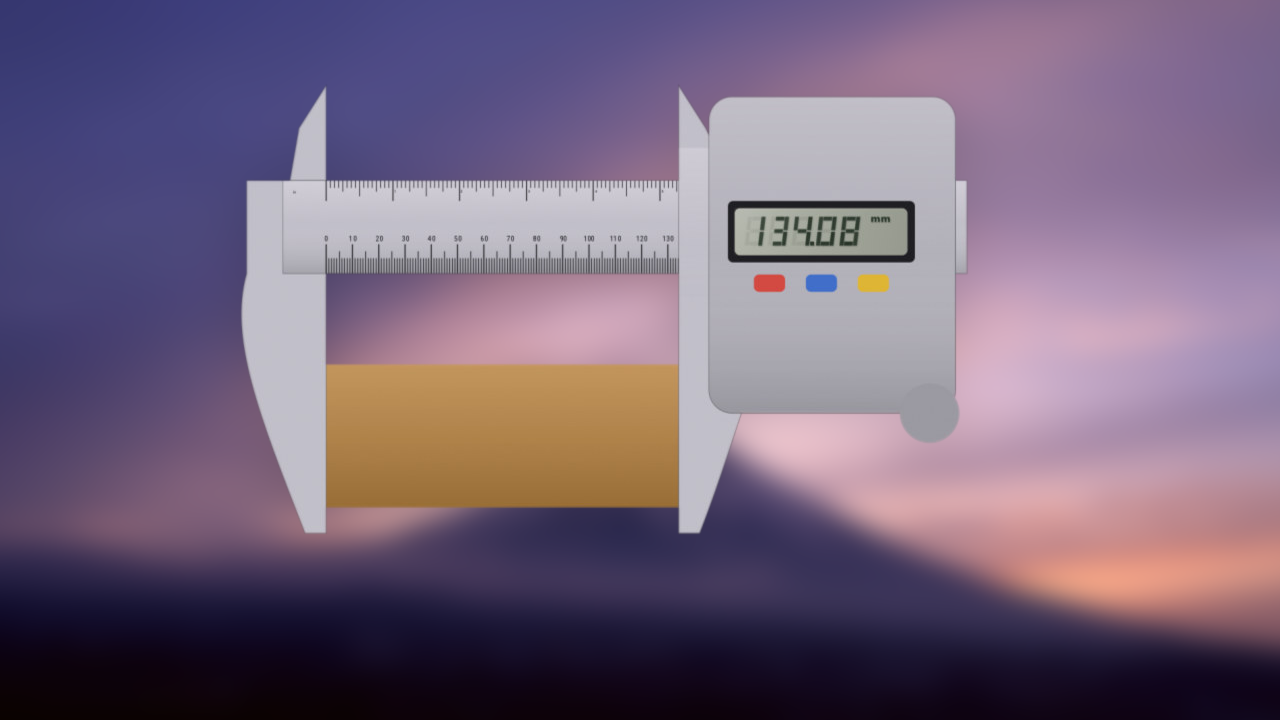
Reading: 134.08 mm
